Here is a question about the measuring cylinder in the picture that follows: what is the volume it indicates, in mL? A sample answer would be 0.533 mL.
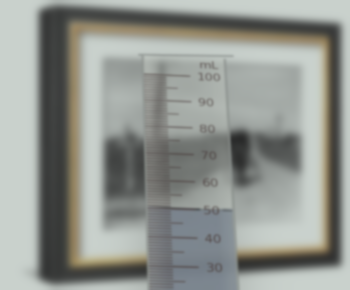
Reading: 50 mL
